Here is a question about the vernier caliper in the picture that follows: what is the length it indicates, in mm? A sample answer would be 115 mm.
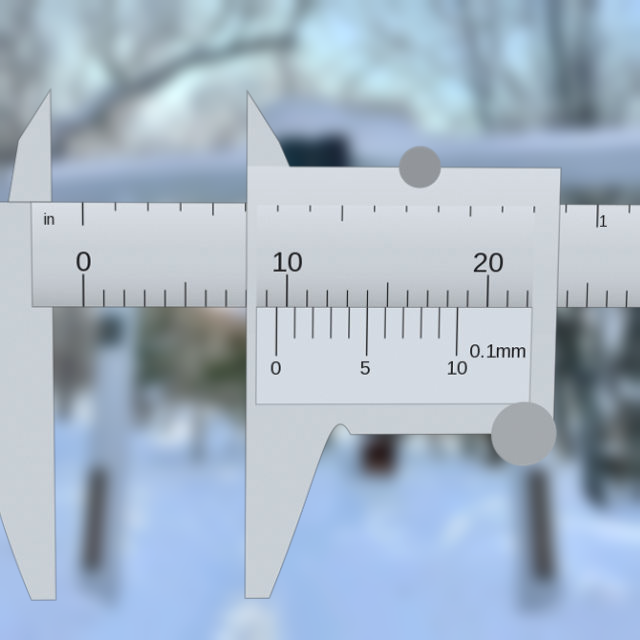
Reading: 9.5 mm
